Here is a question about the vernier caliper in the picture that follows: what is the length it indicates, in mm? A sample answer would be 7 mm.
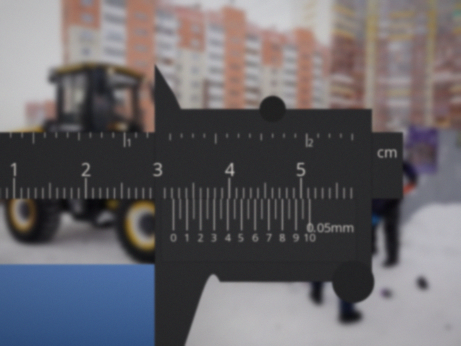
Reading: 32.2 mm
